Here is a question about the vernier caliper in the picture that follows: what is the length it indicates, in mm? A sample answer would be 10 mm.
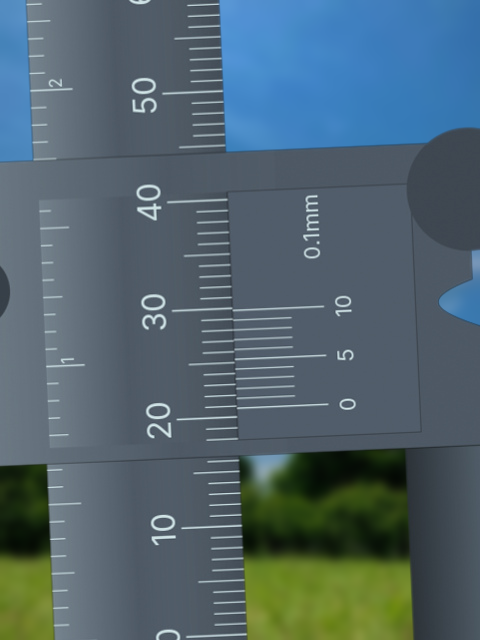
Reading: 20.8 mm
